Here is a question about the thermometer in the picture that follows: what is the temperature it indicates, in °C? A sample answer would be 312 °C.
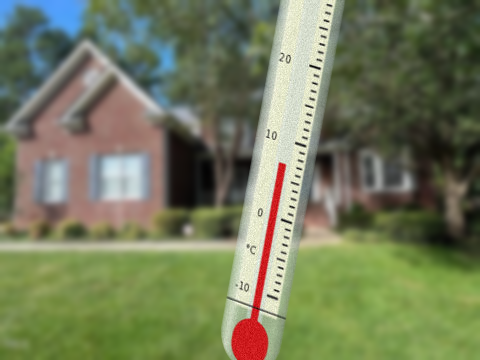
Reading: 7 °C
